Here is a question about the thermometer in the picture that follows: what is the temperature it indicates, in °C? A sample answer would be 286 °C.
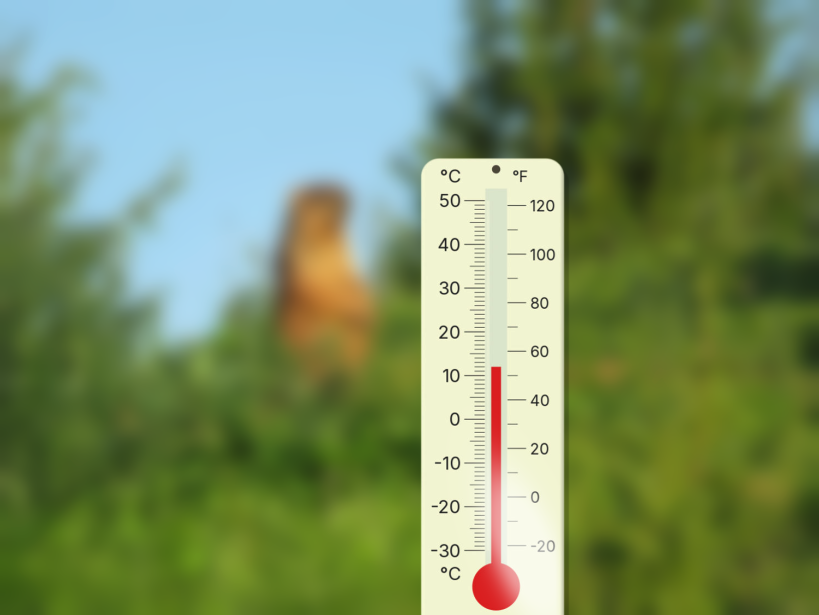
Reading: 12 °C
